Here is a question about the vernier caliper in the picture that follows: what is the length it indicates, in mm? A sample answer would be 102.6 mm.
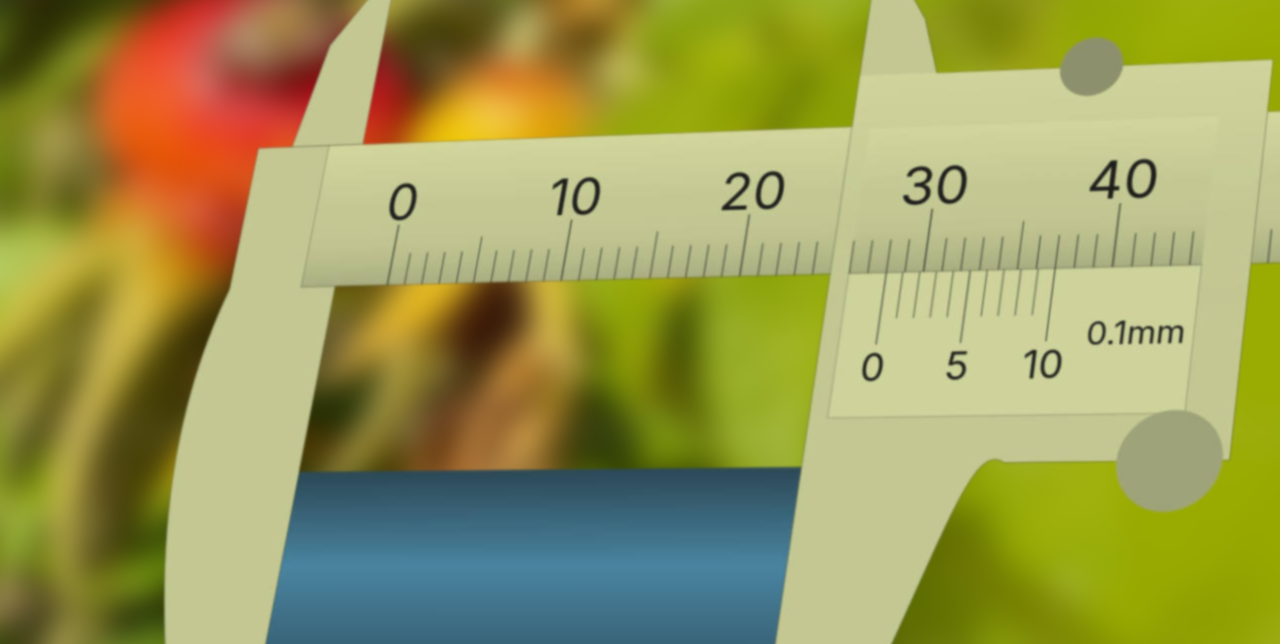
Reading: 28.0 mm
